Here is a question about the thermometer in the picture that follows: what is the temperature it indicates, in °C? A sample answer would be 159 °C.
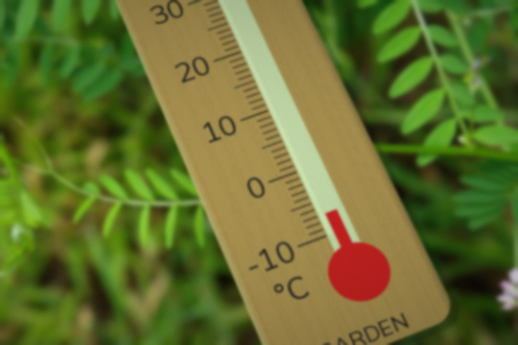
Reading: -7 °C
